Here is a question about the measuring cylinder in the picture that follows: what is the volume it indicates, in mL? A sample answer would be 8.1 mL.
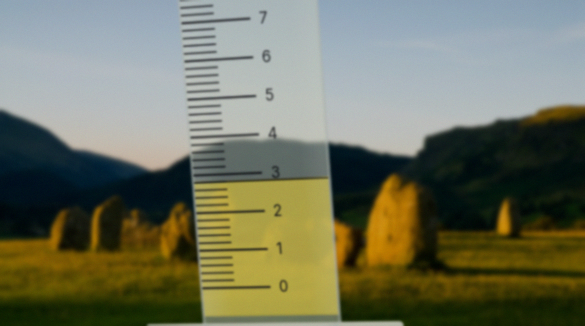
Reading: 2.8 mL
